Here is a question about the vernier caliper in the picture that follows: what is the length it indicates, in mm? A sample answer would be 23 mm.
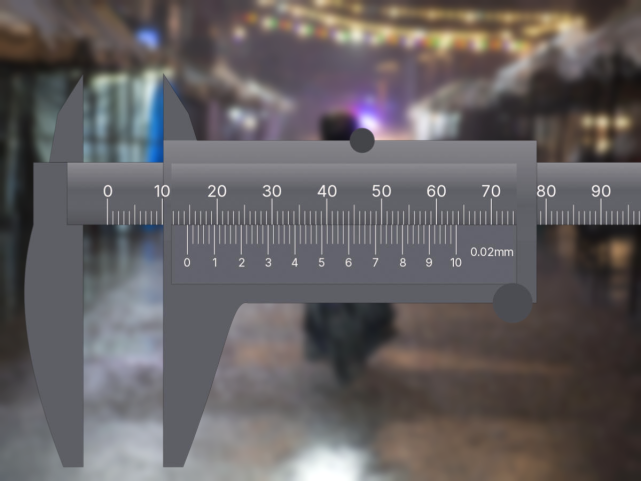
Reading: 14.6 mm
